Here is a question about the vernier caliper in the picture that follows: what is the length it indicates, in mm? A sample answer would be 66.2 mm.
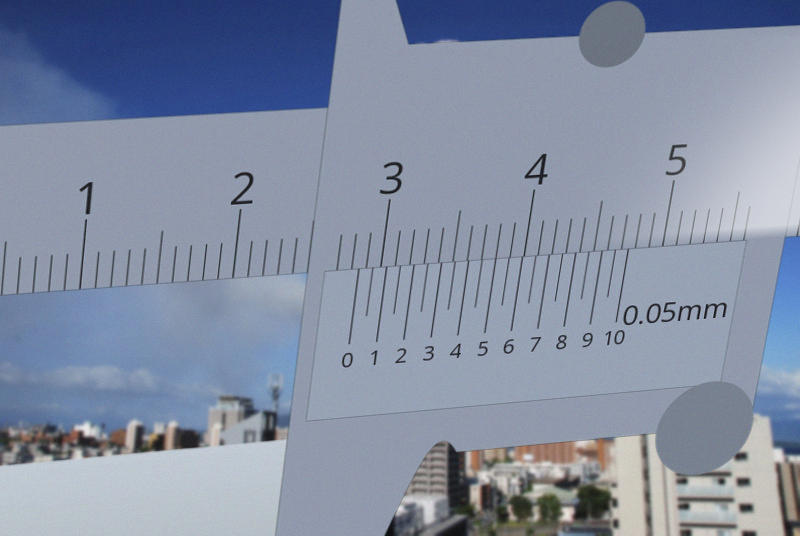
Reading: 28.5 mm
